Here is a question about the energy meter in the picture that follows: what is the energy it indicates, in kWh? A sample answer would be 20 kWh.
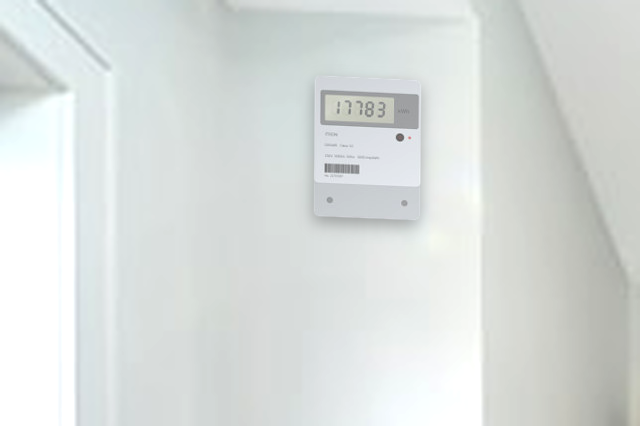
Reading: 17783 kWh
